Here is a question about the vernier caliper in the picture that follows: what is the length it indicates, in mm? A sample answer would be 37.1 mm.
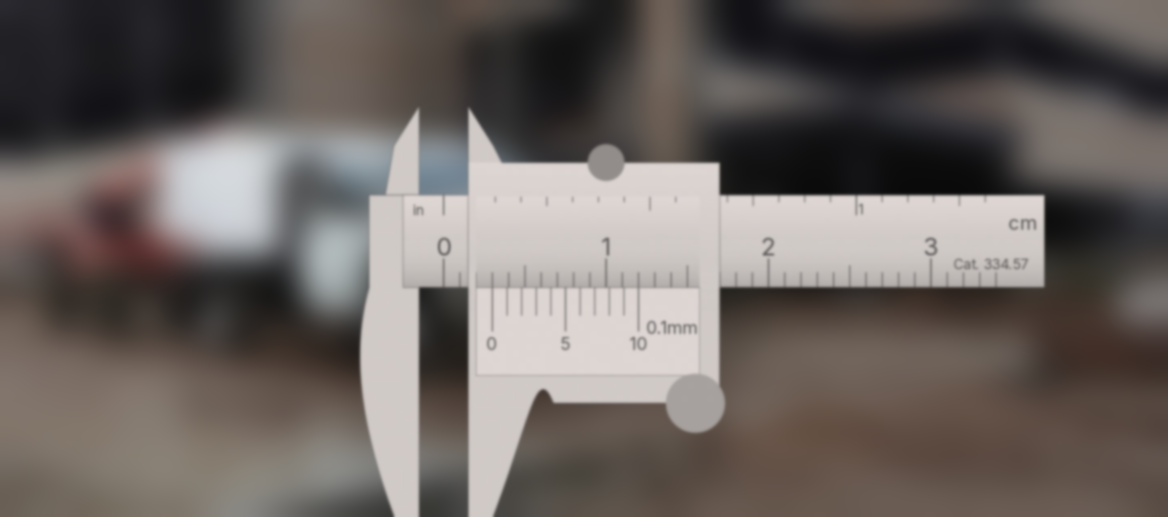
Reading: 3.0 mm
